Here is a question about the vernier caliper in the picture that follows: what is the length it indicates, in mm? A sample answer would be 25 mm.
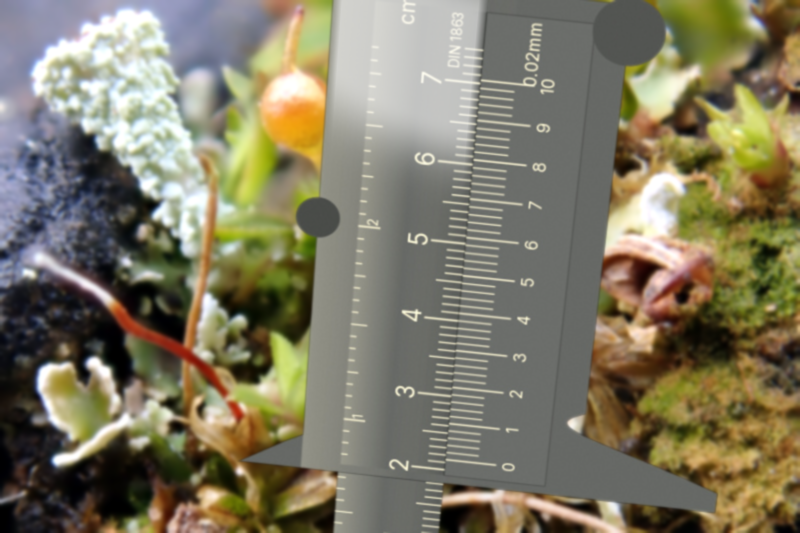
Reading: 21.4 mm
